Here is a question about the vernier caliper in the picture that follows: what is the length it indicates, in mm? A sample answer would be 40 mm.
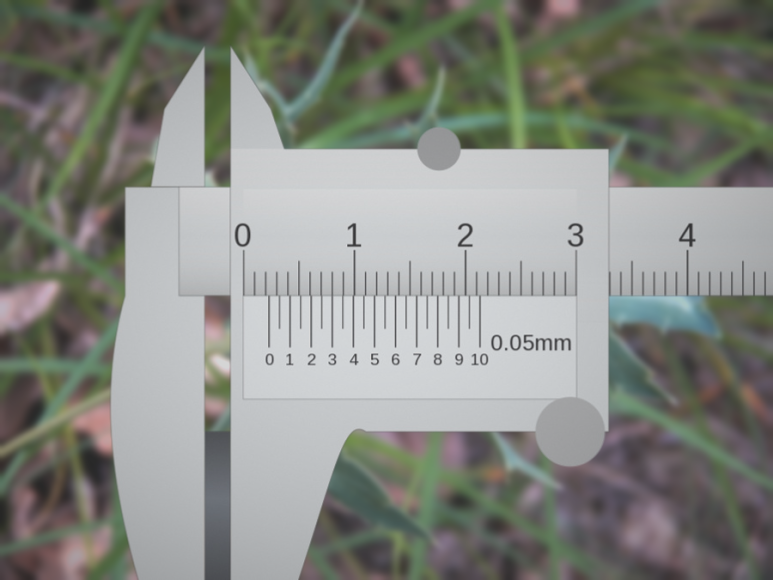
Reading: 2.3 mm
